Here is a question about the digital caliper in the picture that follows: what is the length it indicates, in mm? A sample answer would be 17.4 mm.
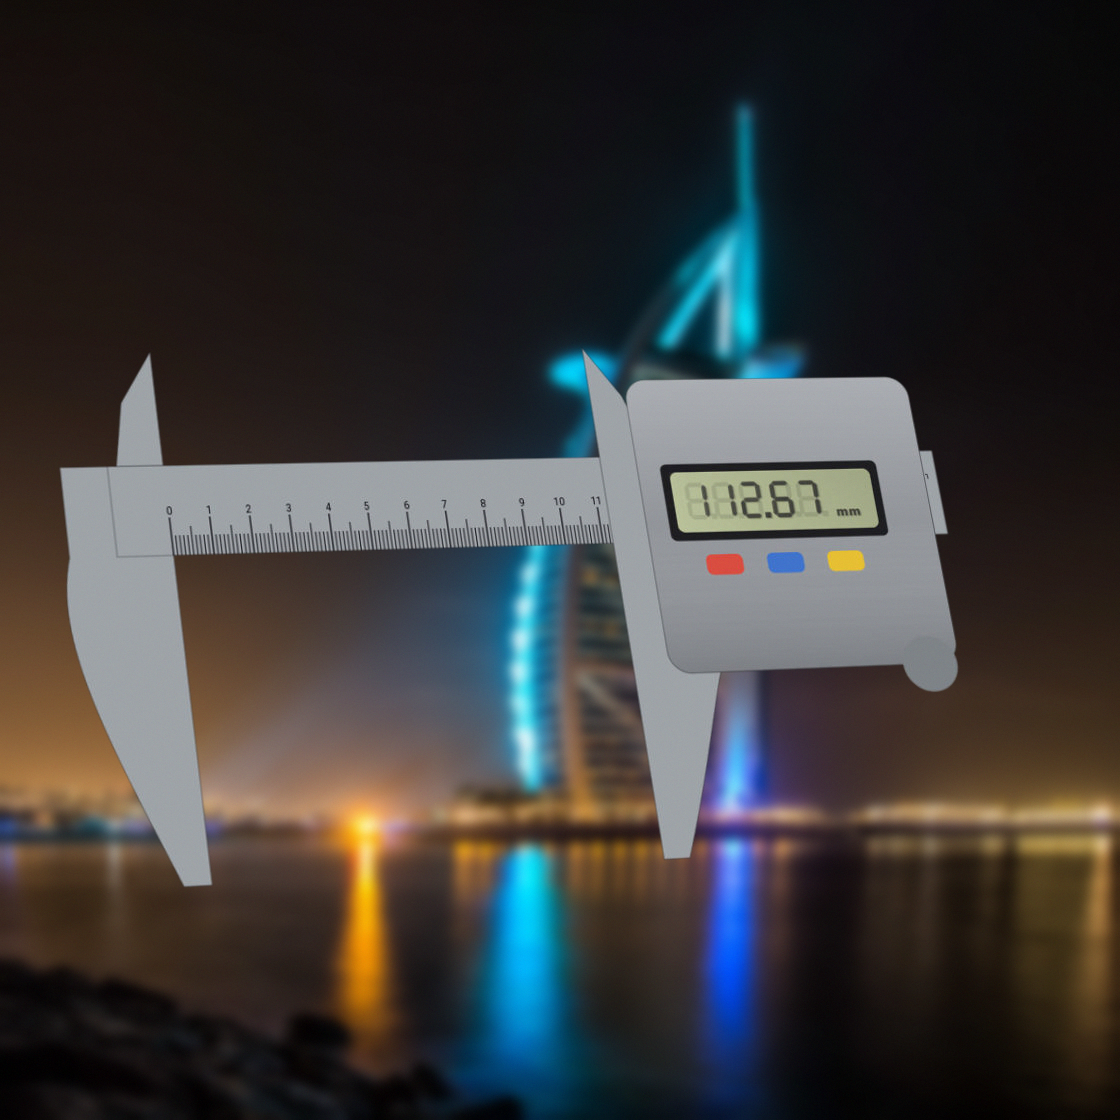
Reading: 112.67 mm
